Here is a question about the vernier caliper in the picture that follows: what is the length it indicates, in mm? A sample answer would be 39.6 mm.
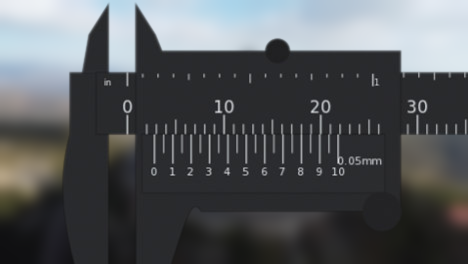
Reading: 2.8 mm
